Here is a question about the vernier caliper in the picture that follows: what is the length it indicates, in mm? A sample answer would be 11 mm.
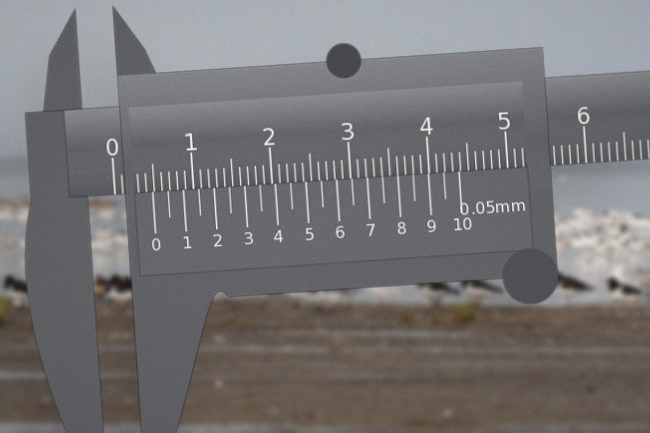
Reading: 4.8 mm
